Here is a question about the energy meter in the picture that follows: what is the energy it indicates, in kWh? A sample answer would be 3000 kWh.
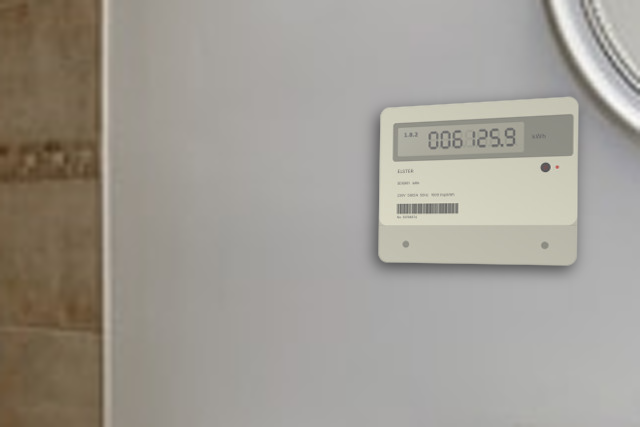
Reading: 6125.9 kWh
